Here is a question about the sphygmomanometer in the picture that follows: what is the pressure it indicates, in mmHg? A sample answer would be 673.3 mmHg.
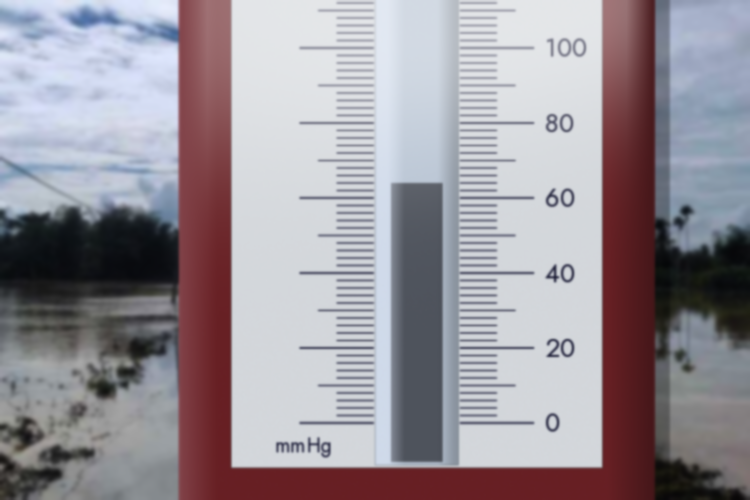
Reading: 64 mmHg
